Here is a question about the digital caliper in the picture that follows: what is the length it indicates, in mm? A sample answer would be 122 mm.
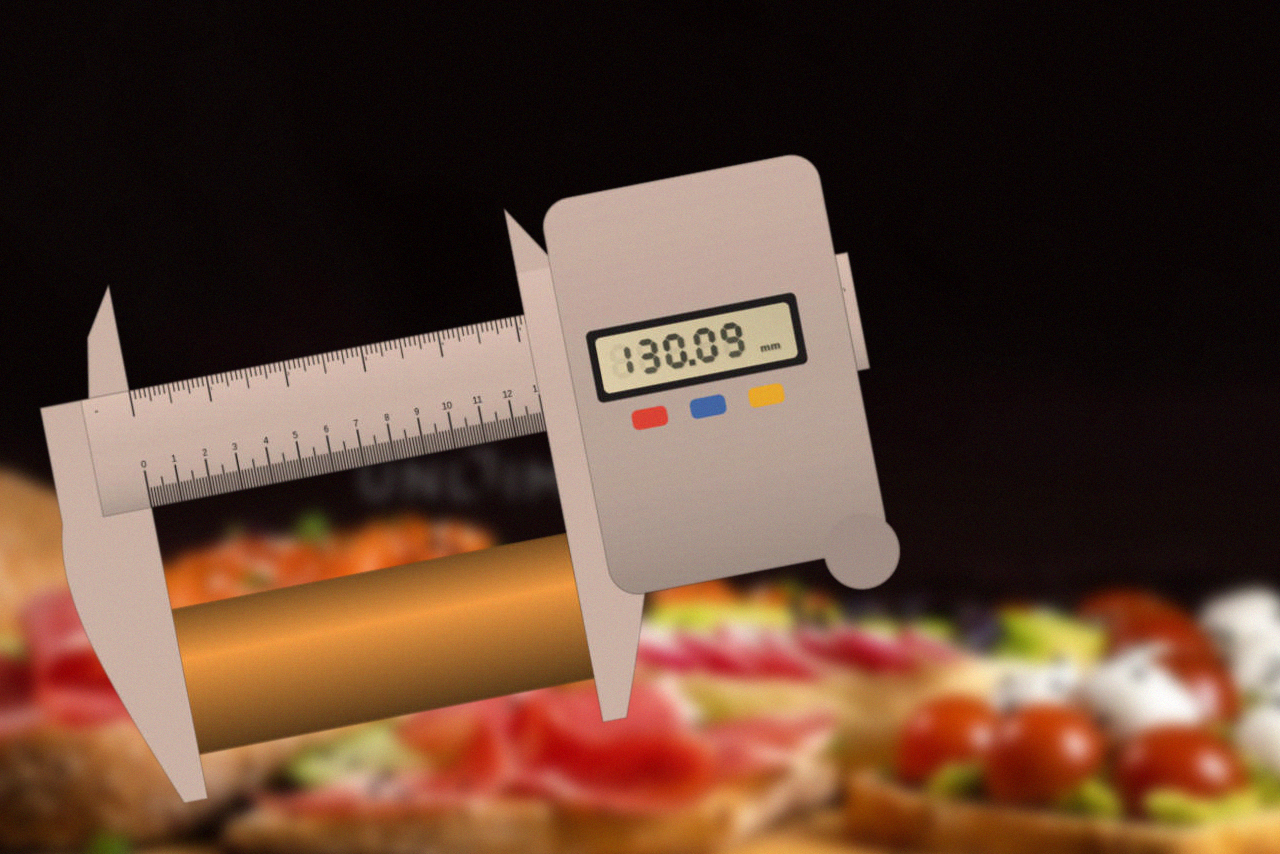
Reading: 130.09 mm
